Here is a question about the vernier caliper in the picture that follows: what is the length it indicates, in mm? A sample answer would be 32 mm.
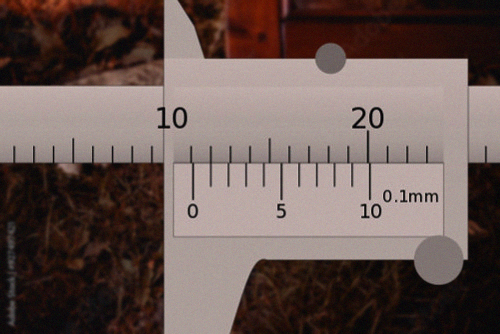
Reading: 11.1 mm
